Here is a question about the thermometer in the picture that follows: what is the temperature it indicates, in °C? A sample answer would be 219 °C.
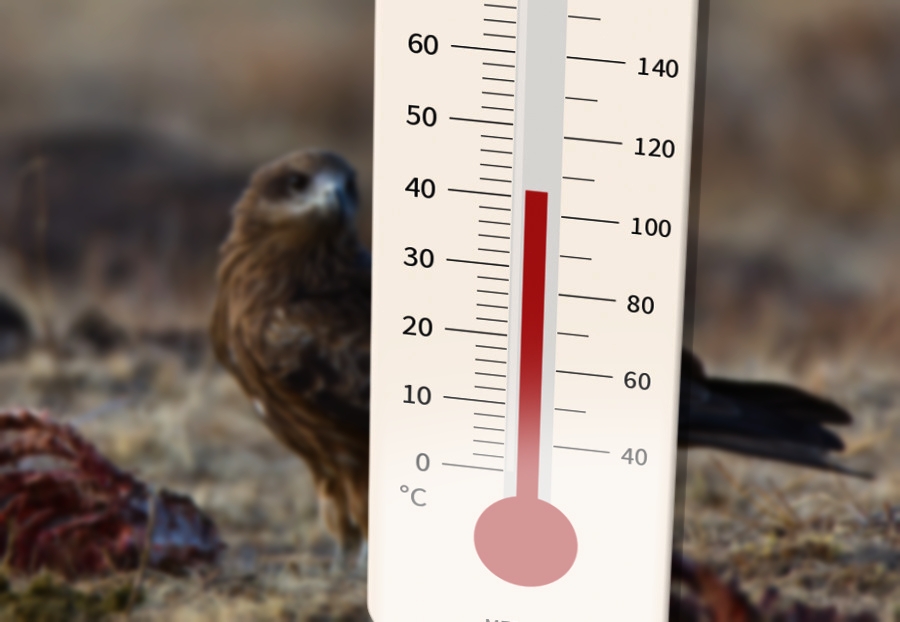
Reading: 41 °C
